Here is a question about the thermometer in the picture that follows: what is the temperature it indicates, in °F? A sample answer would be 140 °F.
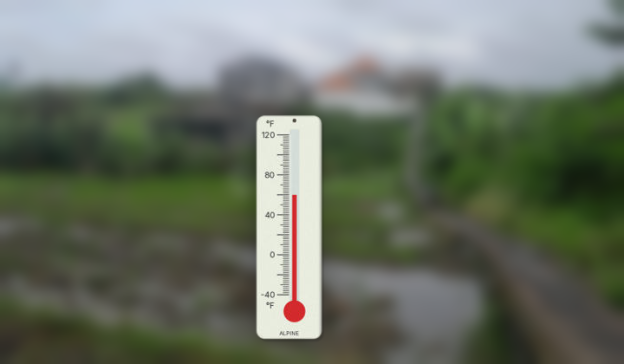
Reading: 60 °F
